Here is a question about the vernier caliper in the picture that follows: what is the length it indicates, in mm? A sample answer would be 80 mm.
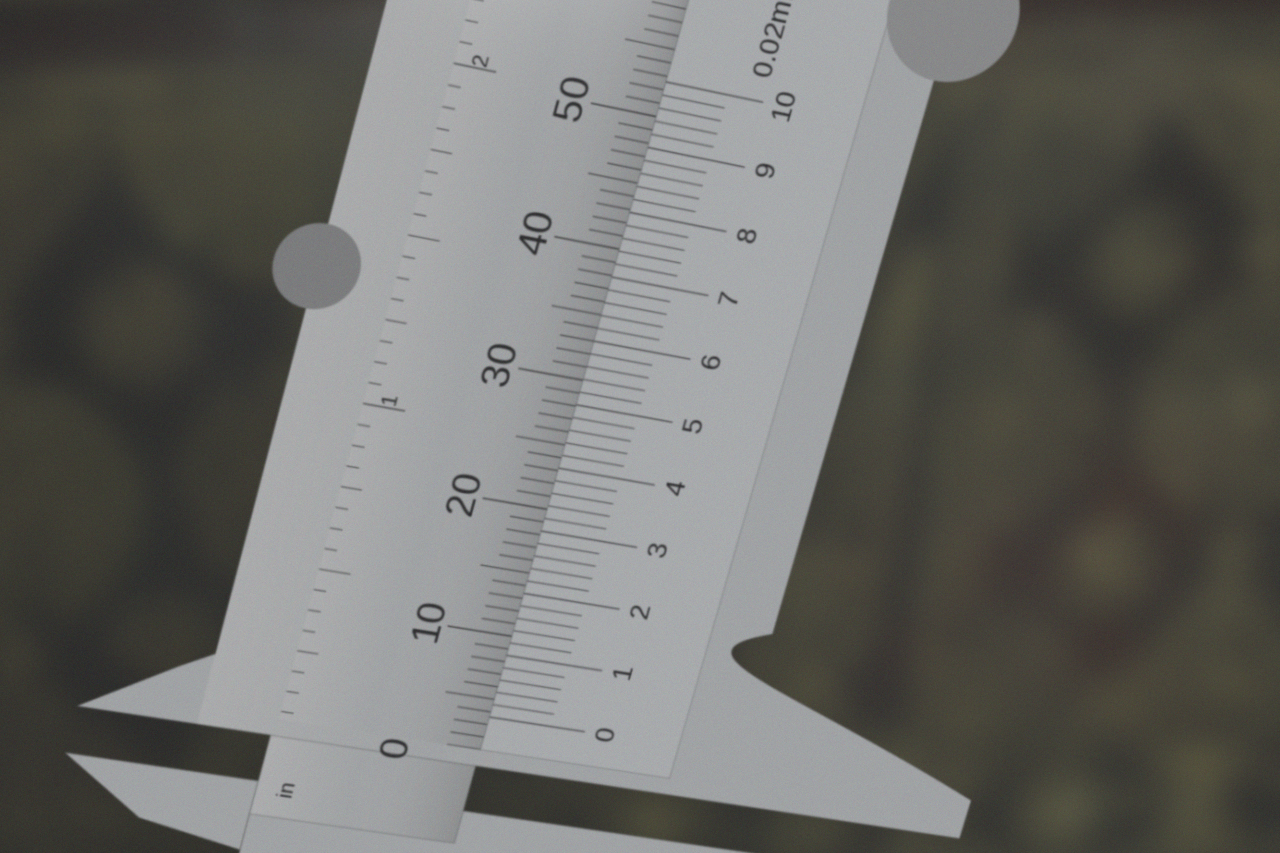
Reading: 3.6 mm
